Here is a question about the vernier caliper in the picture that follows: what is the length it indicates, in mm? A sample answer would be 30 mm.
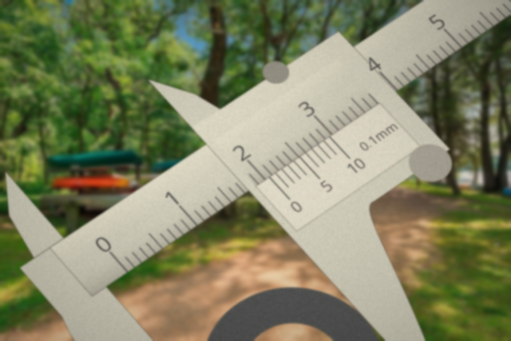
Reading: 20.6 mm
